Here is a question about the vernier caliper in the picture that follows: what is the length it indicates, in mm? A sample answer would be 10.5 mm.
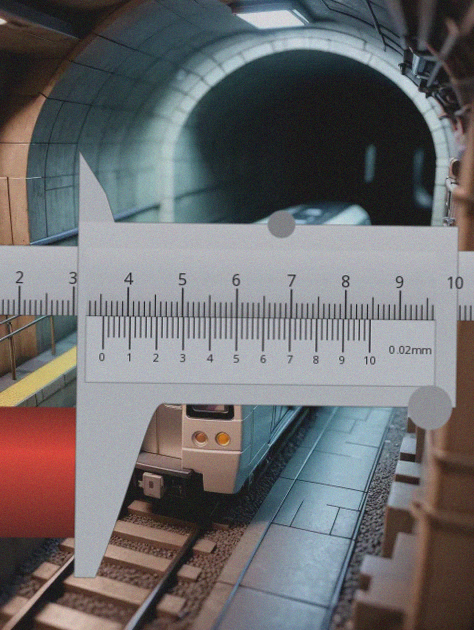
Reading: 35.5 mm
